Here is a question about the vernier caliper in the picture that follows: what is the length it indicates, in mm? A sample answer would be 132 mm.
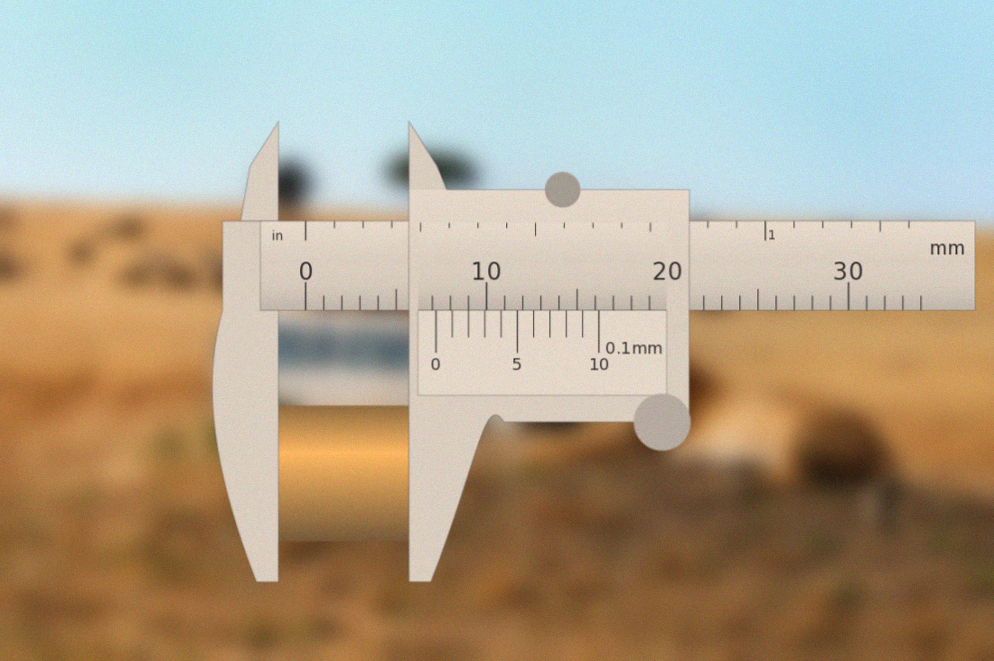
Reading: 7.2 mm
